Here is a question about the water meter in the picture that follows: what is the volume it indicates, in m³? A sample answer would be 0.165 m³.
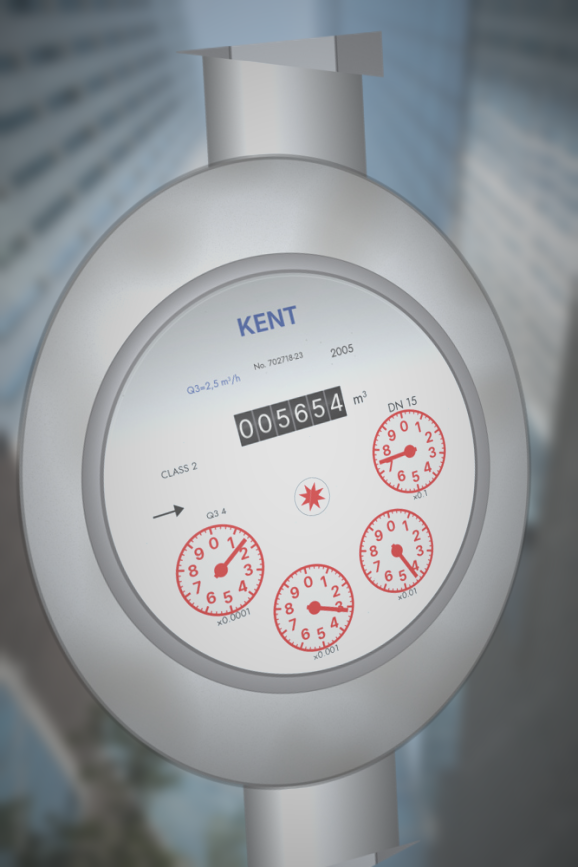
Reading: 5654.7431 m³
